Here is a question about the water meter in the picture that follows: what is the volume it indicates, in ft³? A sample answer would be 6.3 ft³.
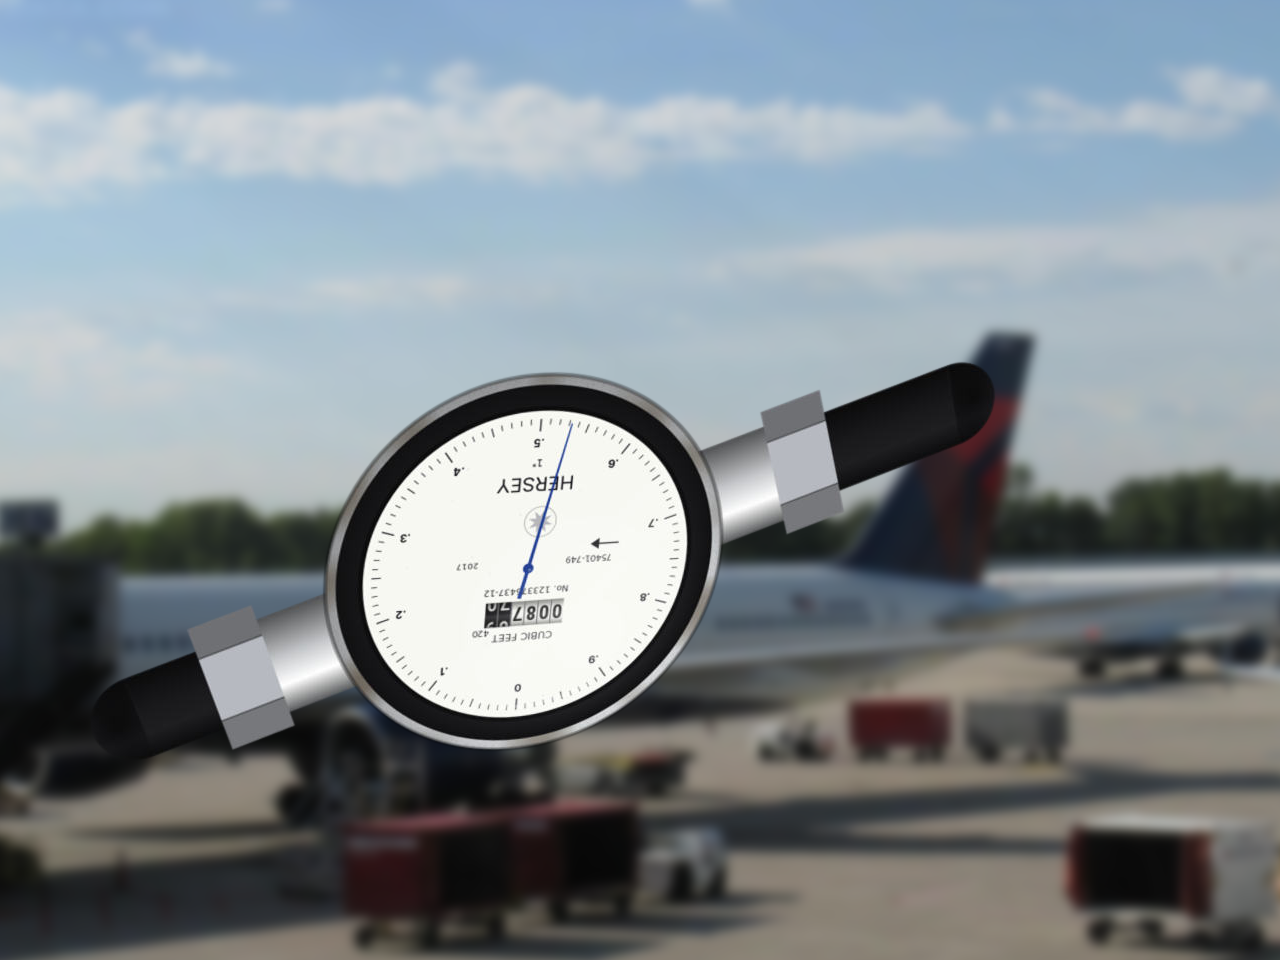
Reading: 8769.53 ft³
